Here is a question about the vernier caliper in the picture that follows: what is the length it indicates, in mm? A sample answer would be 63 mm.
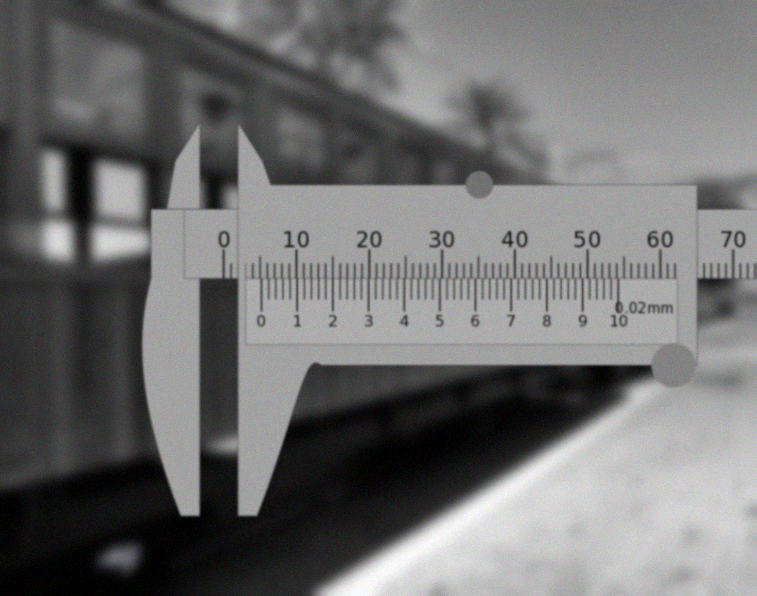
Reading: 5.2 mm
